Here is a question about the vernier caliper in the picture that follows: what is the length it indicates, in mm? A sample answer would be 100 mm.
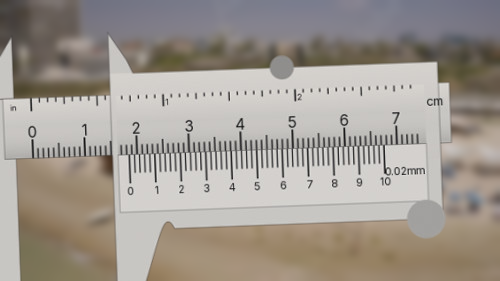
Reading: 18.5 mm
